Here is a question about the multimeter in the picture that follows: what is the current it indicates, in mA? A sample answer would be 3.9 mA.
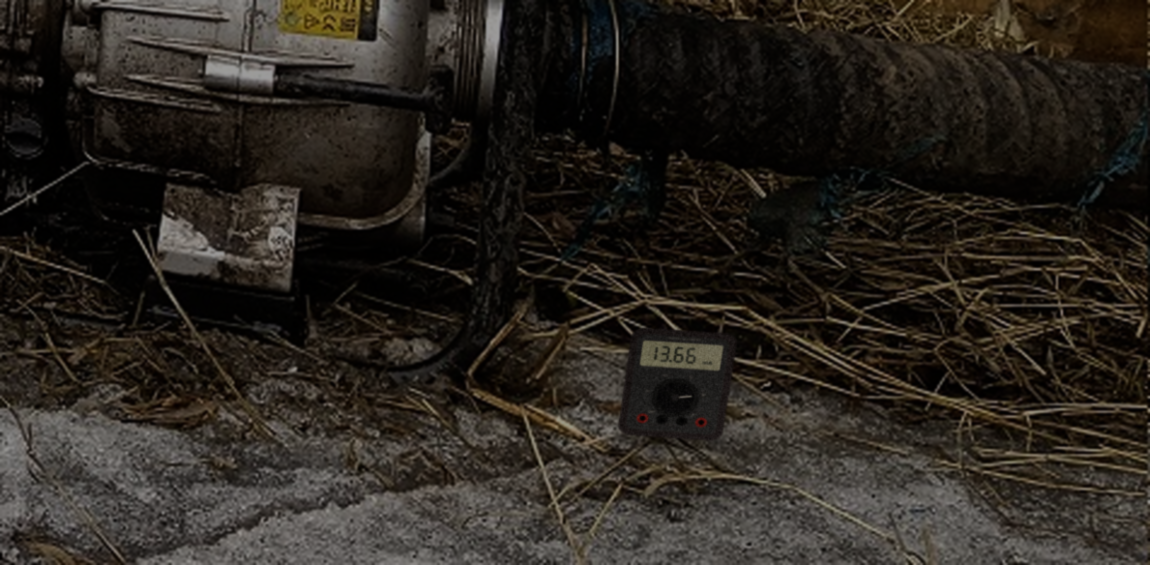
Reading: 13.66 mA
